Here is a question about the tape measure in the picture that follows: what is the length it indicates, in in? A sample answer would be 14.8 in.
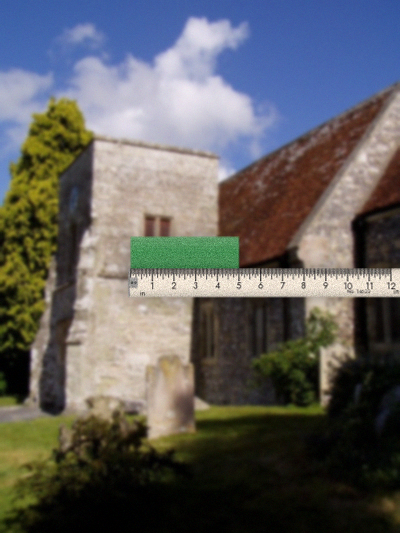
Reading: 5 in
